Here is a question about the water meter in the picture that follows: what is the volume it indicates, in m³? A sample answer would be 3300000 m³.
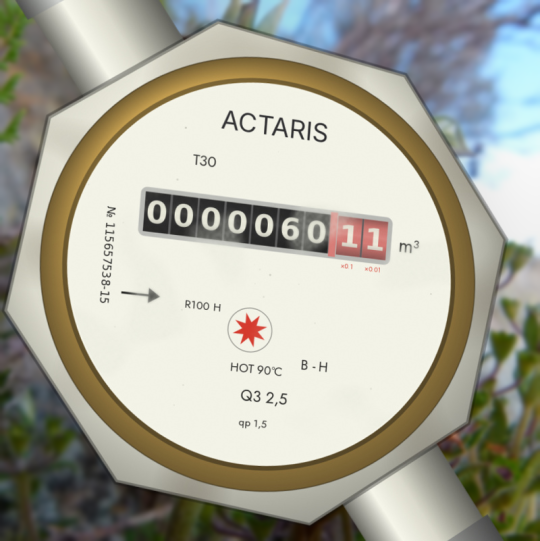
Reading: 60.11 m³
